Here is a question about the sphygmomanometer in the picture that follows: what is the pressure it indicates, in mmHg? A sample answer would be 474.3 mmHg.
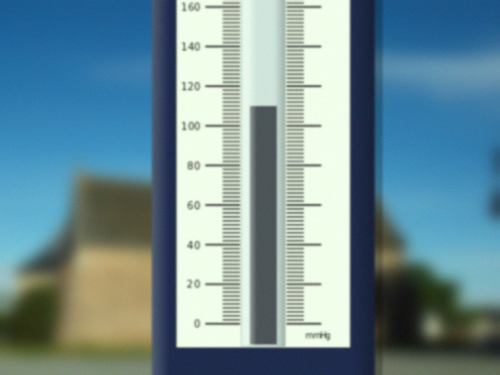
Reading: 110 mmHg
